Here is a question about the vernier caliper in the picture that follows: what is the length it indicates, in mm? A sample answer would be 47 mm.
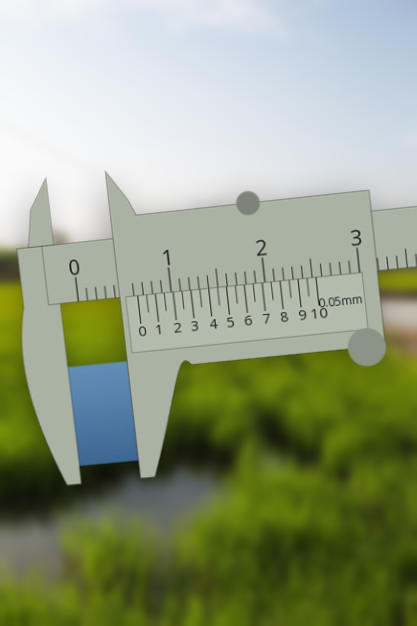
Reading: 6.4 mm
